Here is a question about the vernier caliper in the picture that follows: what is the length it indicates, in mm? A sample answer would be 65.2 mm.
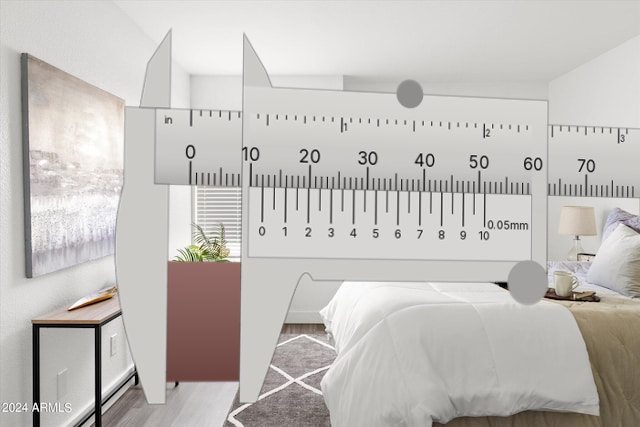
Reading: 12.0 mm
